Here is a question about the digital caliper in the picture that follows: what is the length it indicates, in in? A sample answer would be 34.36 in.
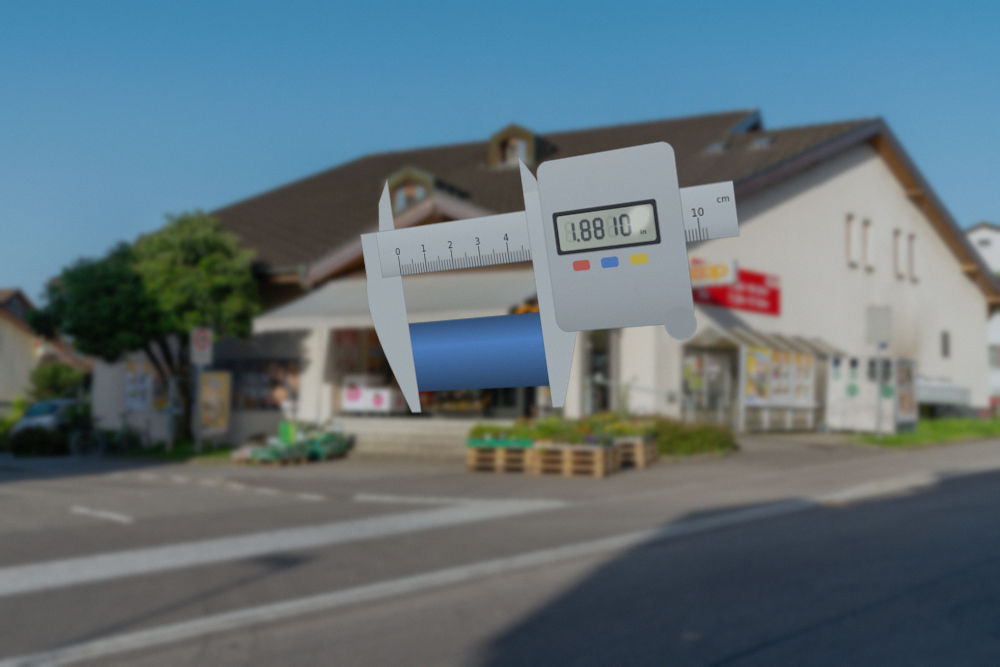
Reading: 1.8810 in
